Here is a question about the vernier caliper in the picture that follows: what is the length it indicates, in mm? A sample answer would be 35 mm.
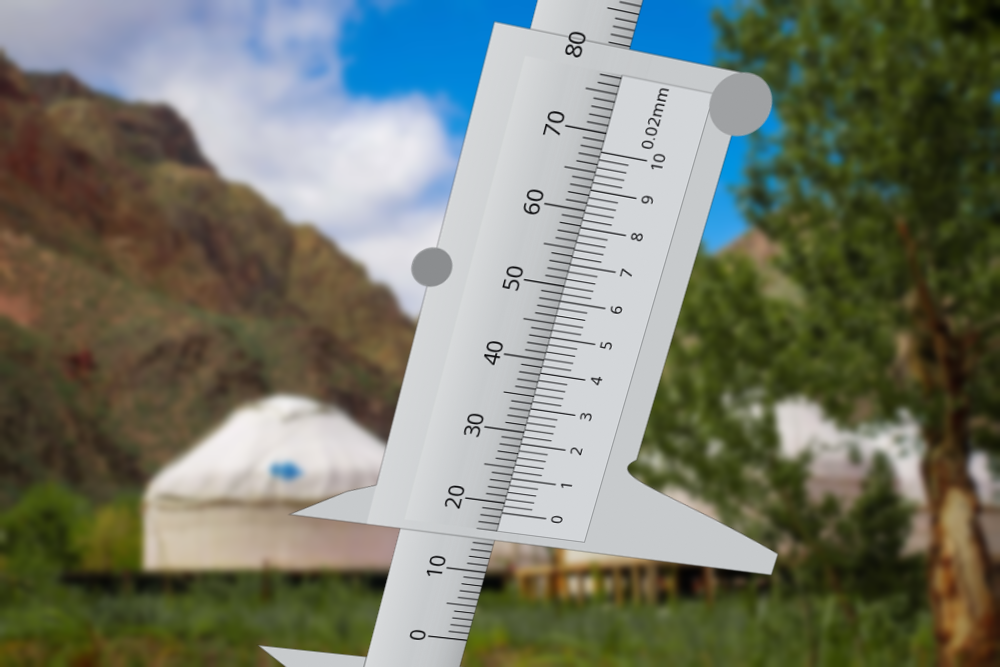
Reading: 18.6 mm
